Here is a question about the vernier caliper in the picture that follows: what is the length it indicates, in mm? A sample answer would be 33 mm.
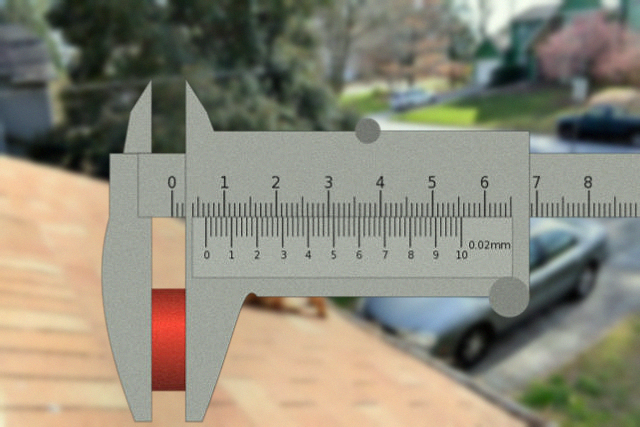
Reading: 6.5 mm
